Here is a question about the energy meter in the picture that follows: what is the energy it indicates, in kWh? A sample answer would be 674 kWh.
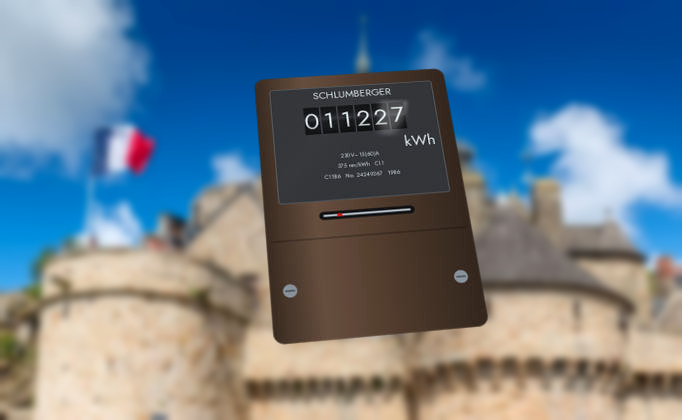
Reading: 11227 kWh
